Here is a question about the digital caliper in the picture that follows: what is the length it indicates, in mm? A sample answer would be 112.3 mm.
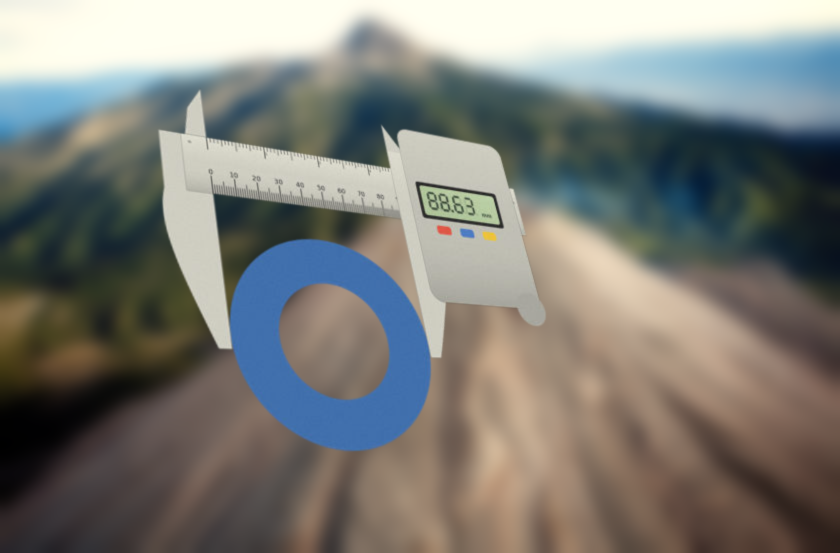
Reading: 88.63 mm
